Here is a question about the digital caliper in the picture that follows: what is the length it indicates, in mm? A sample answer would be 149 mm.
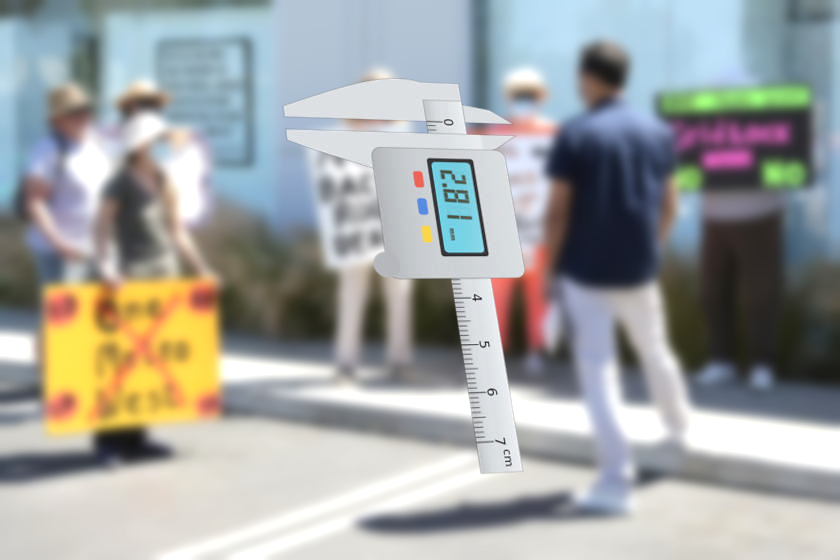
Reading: 2.81 mm
